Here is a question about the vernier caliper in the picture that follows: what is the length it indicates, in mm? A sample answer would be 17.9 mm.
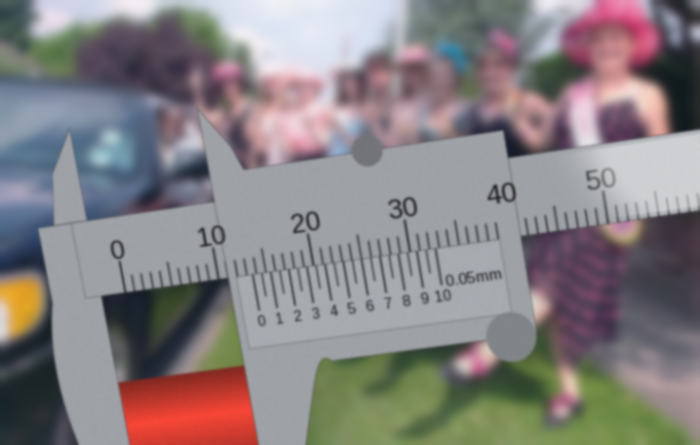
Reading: 13.6 mm
